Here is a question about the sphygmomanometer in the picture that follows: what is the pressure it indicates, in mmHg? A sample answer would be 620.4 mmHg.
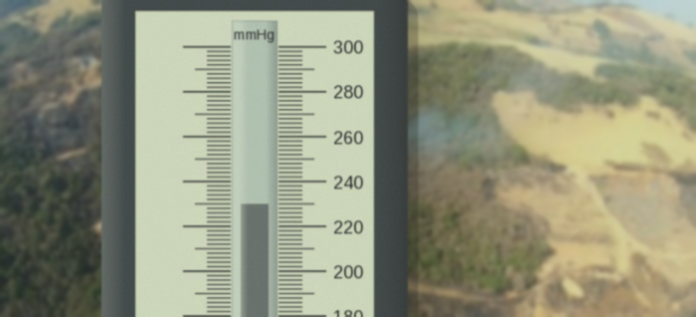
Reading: 230 mmHg
